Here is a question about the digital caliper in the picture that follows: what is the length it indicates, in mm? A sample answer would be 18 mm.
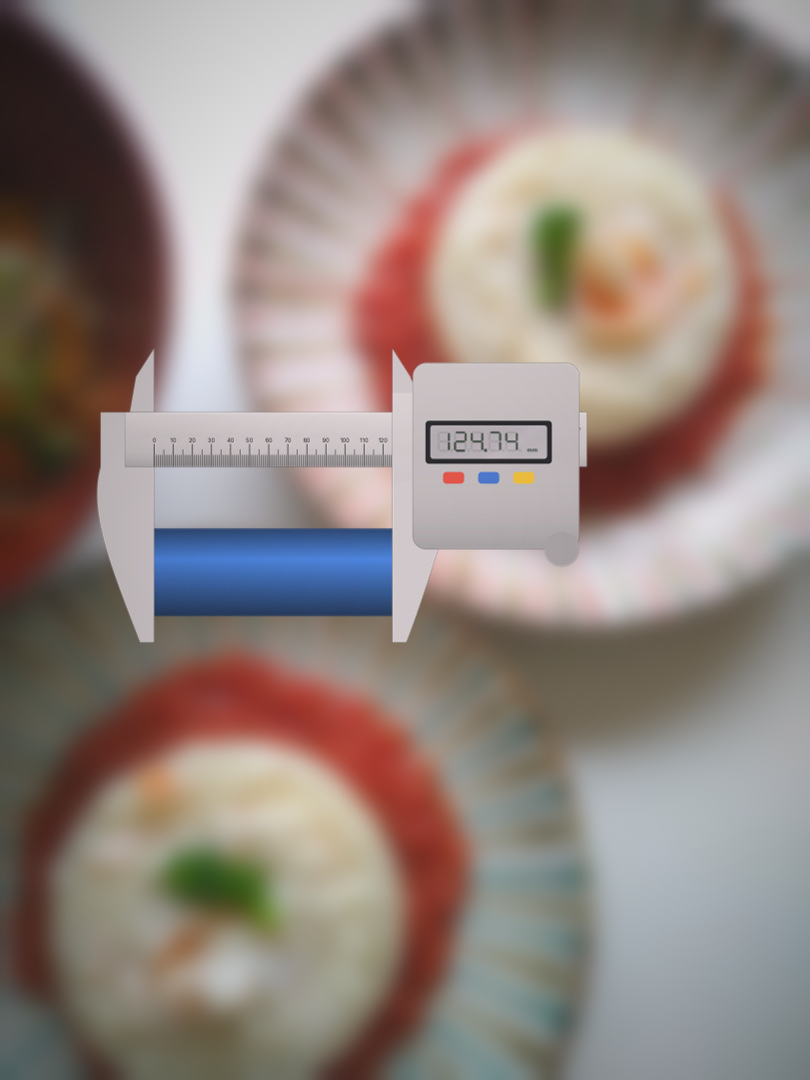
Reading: 124.74 mm
